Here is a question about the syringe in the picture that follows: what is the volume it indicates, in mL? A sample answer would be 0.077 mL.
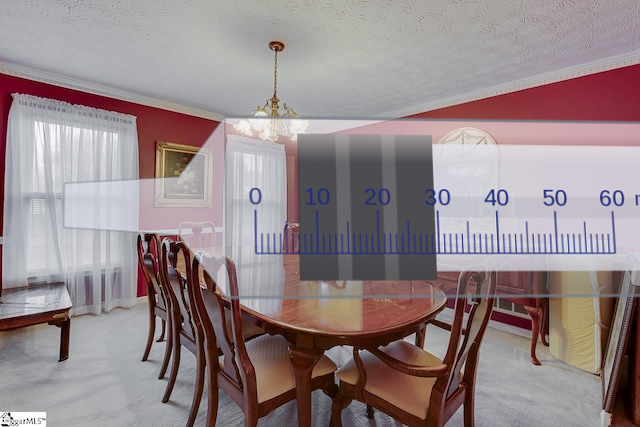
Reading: 7 mL
